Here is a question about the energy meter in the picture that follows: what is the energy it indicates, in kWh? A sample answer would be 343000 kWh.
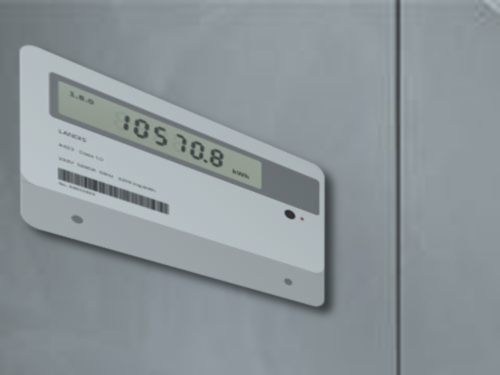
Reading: 10570.8 kWh
